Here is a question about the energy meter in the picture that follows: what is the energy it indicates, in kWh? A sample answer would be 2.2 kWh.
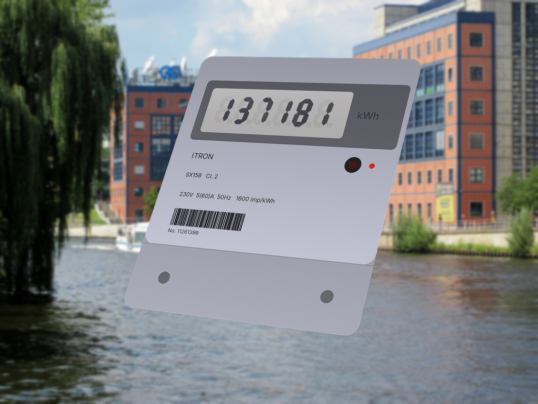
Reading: 137181 kWh
